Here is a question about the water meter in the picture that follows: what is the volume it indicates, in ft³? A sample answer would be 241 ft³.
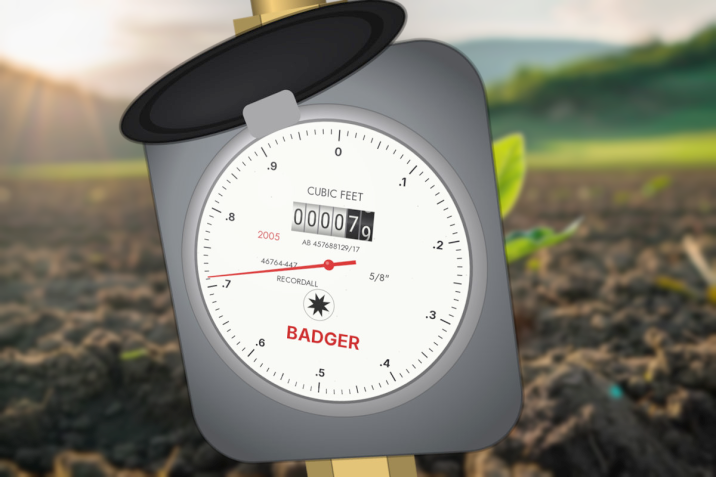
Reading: 78.71 ft³
